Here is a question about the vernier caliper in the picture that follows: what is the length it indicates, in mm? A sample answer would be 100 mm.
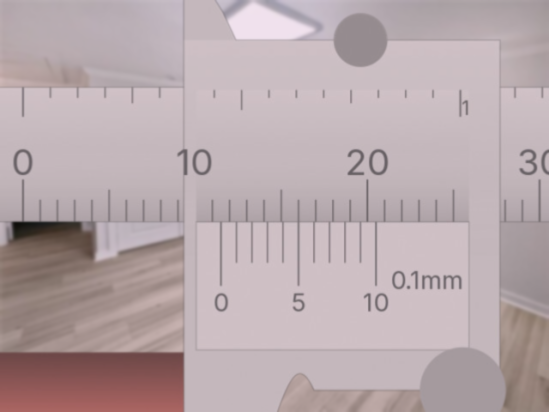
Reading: 11.5 mm
